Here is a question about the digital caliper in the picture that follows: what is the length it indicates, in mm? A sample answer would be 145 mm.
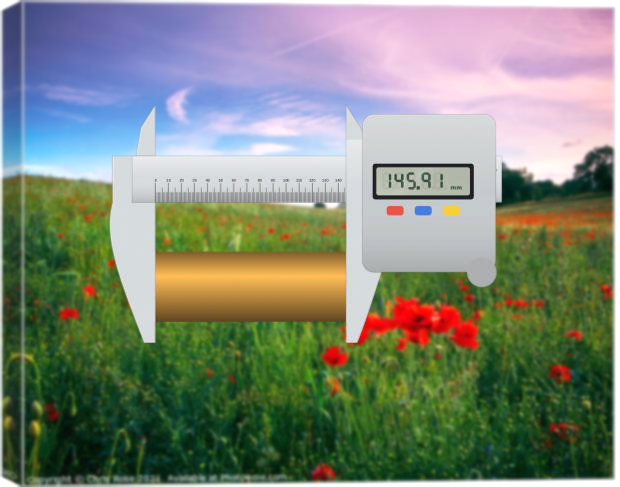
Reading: 145.91 mm
